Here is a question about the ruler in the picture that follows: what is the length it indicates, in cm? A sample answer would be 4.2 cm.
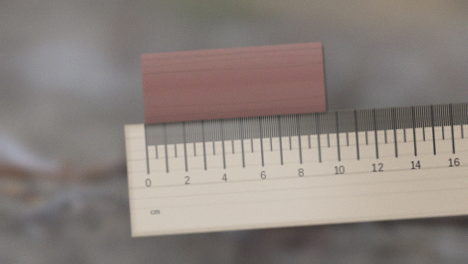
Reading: 9.5 cm
